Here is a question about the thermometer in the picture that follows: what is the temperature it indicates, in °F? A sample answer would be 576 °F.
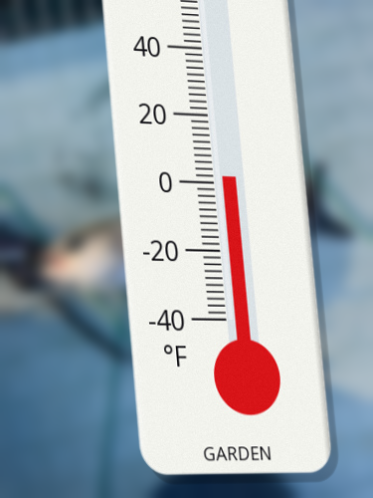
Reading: 2 °F
